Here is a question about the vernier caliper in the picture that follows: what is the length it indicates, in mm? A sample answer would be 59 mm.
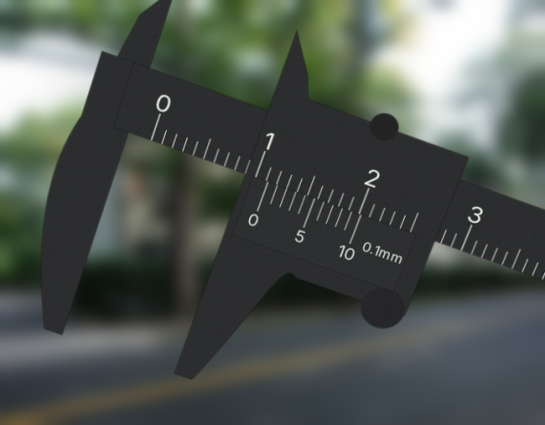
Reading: 11.2 mm
